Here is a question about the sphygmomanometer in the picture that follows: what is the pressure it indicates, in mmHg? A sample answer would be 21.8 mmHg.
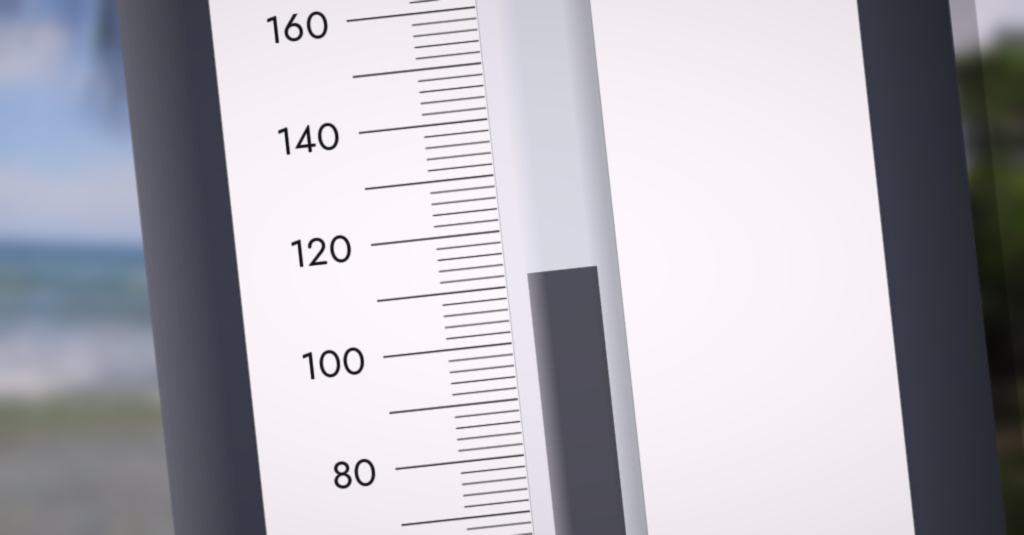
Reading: 112 mmHg
